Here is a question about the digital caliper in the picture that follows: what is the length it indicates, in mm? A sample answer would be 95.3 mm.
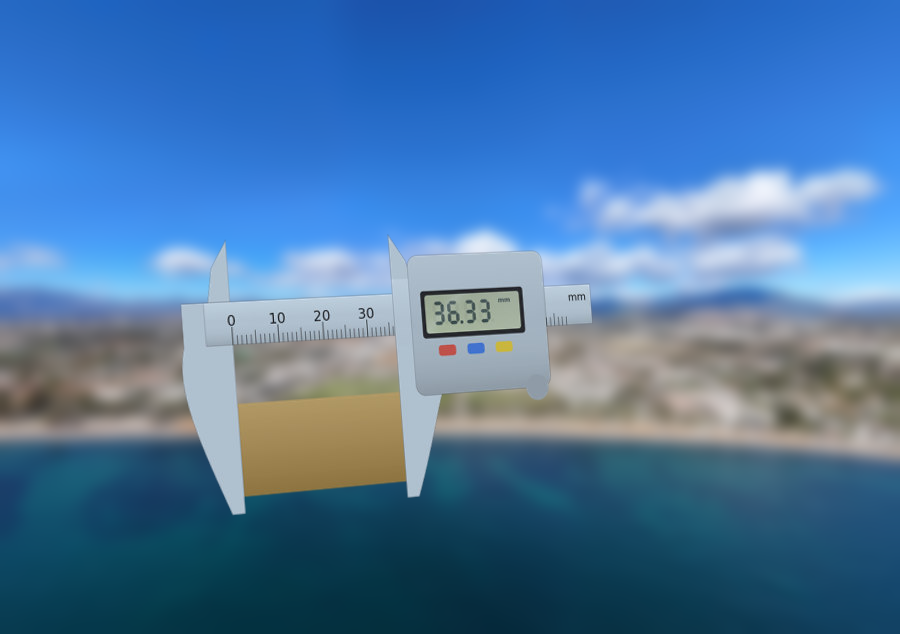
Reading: 36.33 mm
